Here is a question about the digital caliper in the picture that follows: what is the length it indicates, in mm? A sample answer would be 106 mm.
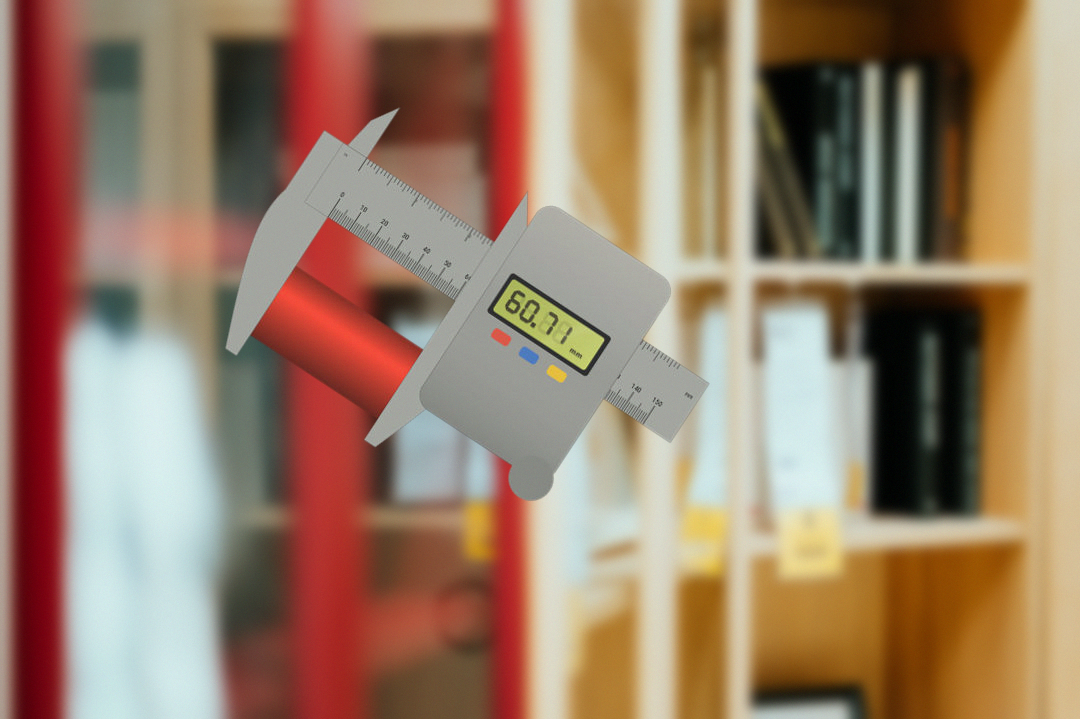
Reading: 60.71 mm
